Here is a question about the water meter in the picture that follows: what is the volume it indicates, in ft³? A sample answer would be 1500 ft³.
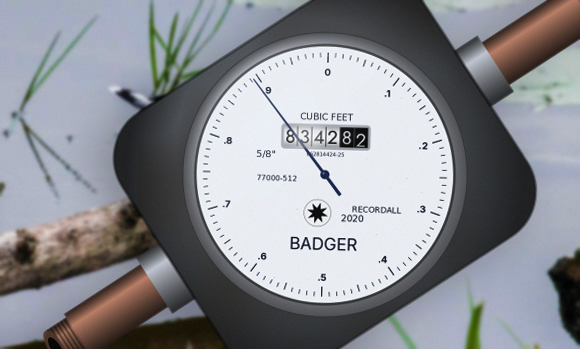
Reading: 834281.89 ft³
